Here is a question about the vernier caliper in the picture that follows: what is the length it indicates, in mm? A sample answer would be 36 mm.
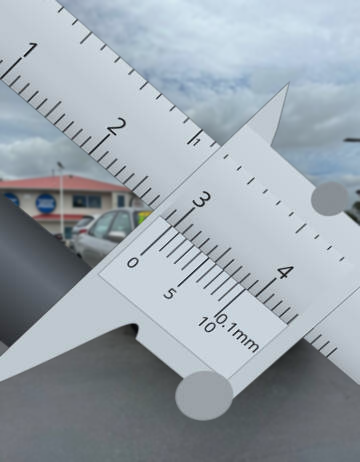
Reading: 29.8 mm
